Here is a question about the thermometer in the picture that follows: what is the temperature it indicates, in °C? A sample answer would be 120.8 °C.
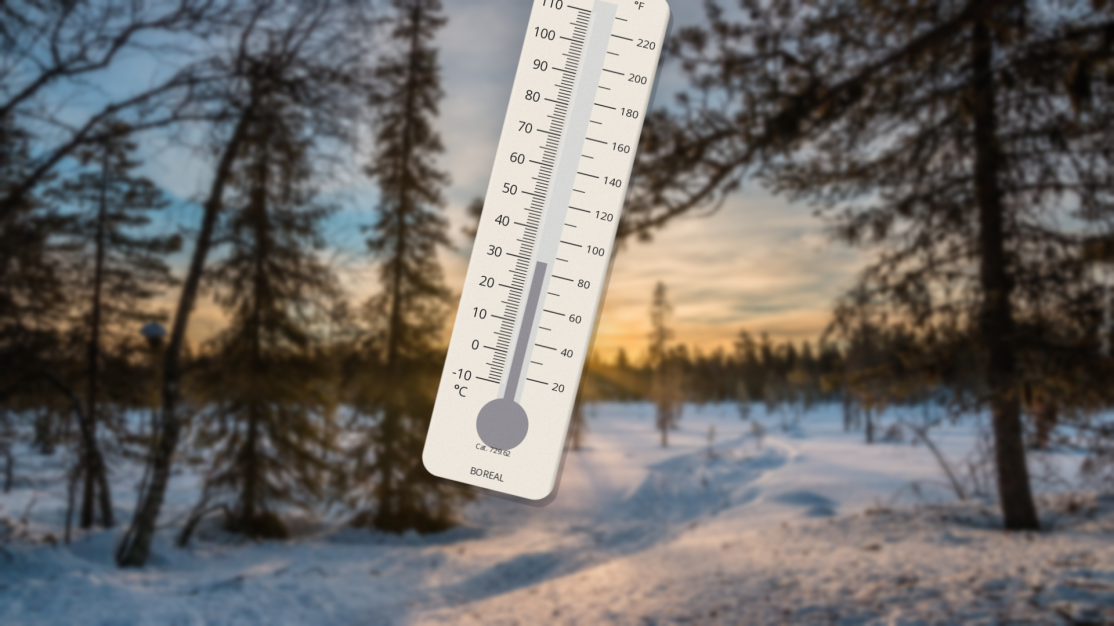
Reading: 30 °C
